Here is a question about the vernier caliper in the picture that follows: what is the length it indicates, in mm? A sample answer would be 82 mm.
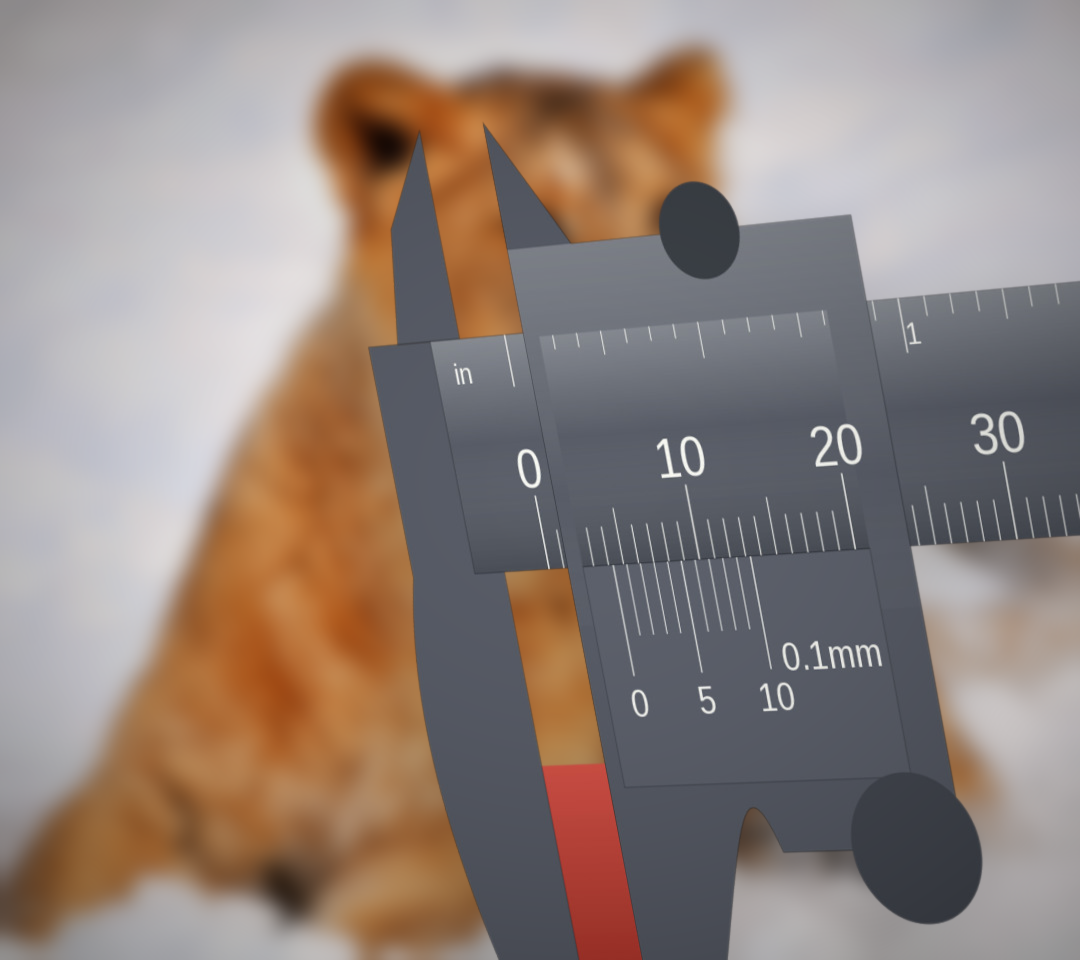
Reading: 4.3 mm
